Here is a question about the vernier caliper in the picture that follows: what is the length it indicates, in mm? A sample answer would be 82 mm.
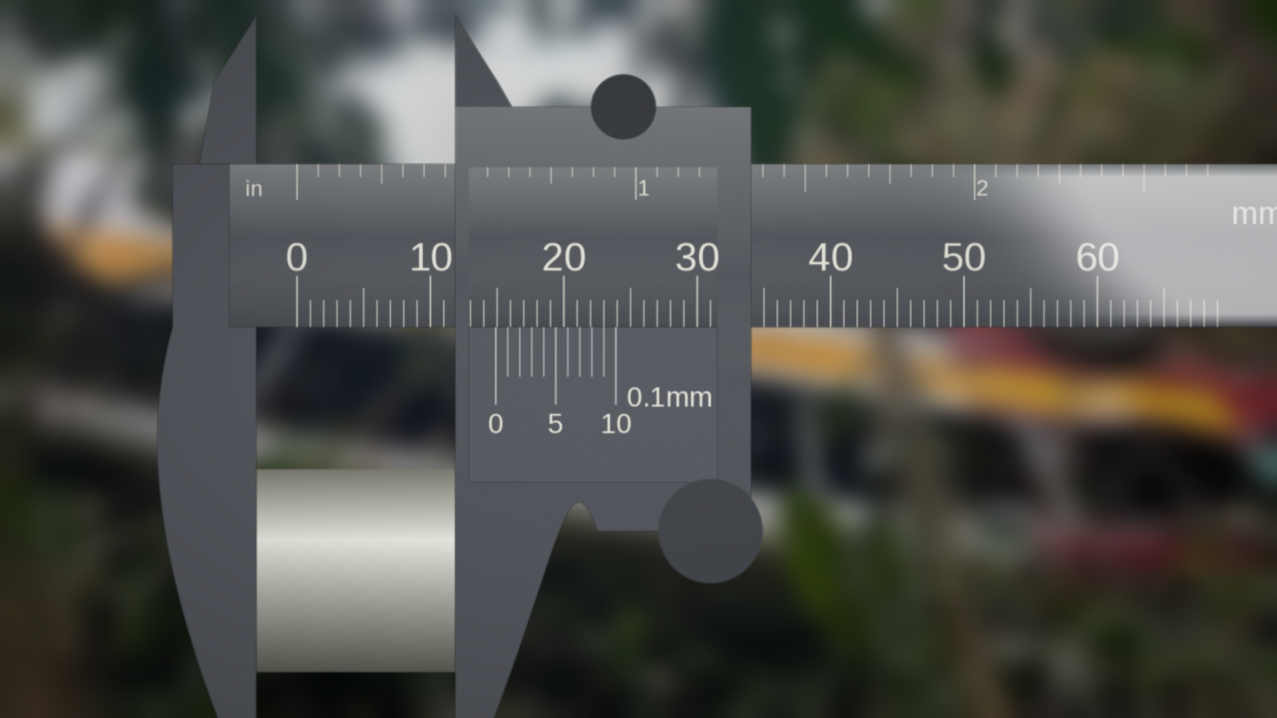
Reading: 14.9 mm
